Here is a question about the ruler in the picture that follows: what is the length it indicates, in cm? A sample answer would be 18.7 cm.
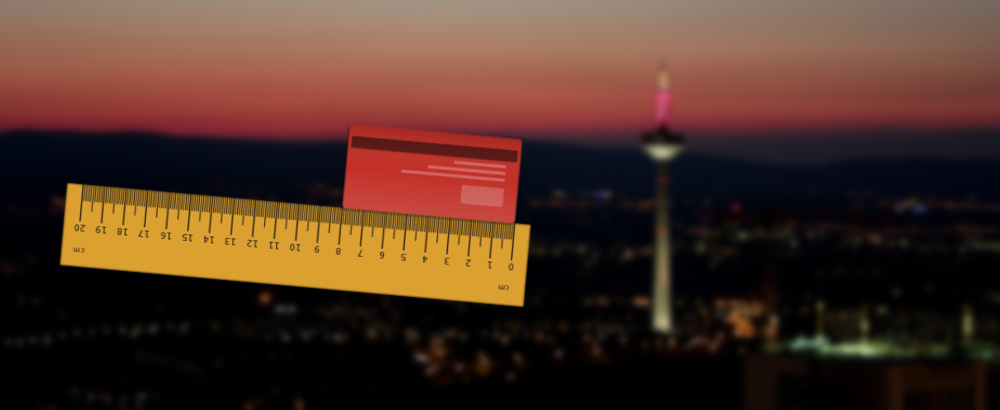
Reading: 8 cm
